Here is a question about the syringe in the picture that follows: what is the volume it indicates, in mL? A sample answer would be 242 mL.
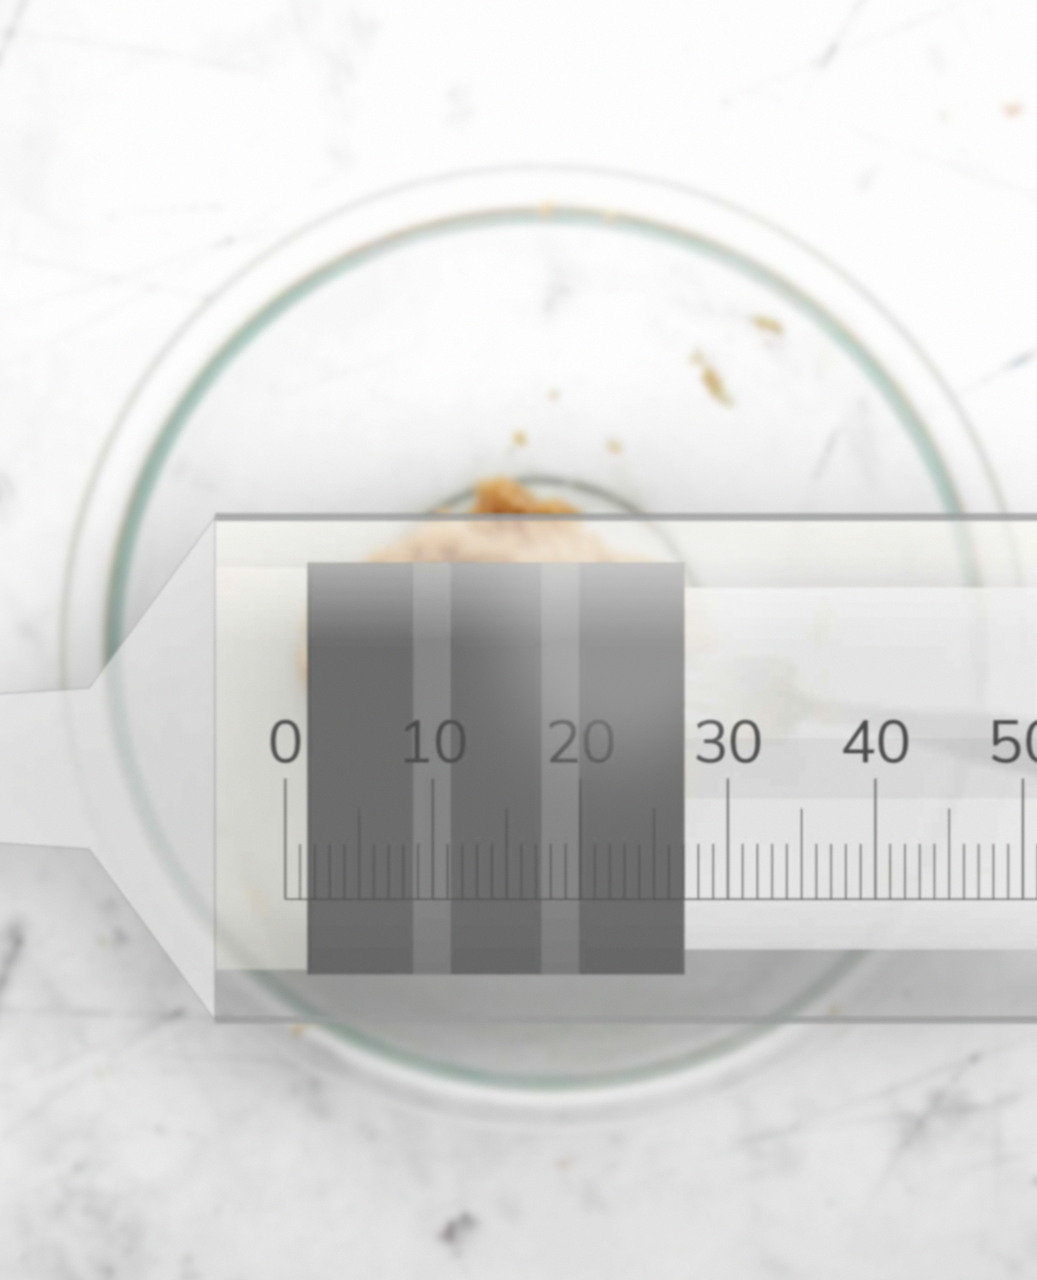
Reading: 1.5 mL
